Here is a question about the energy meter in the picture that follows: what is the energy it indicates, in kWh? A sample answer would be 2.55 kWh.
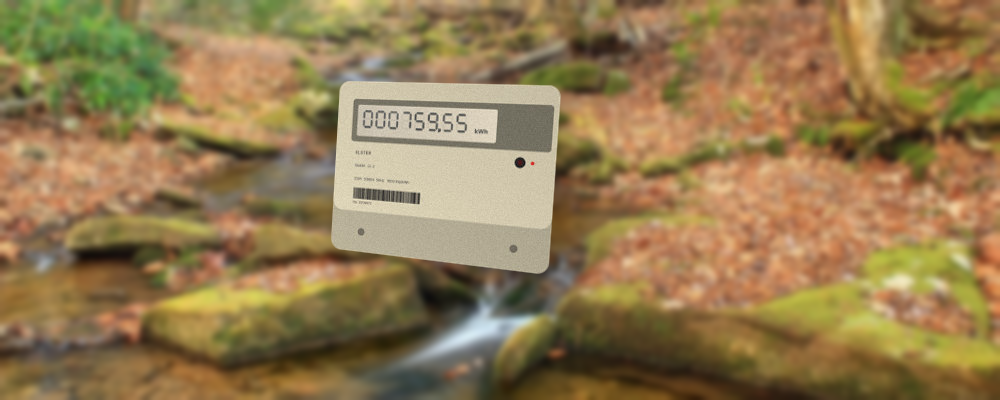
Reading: 759.55 kWh
